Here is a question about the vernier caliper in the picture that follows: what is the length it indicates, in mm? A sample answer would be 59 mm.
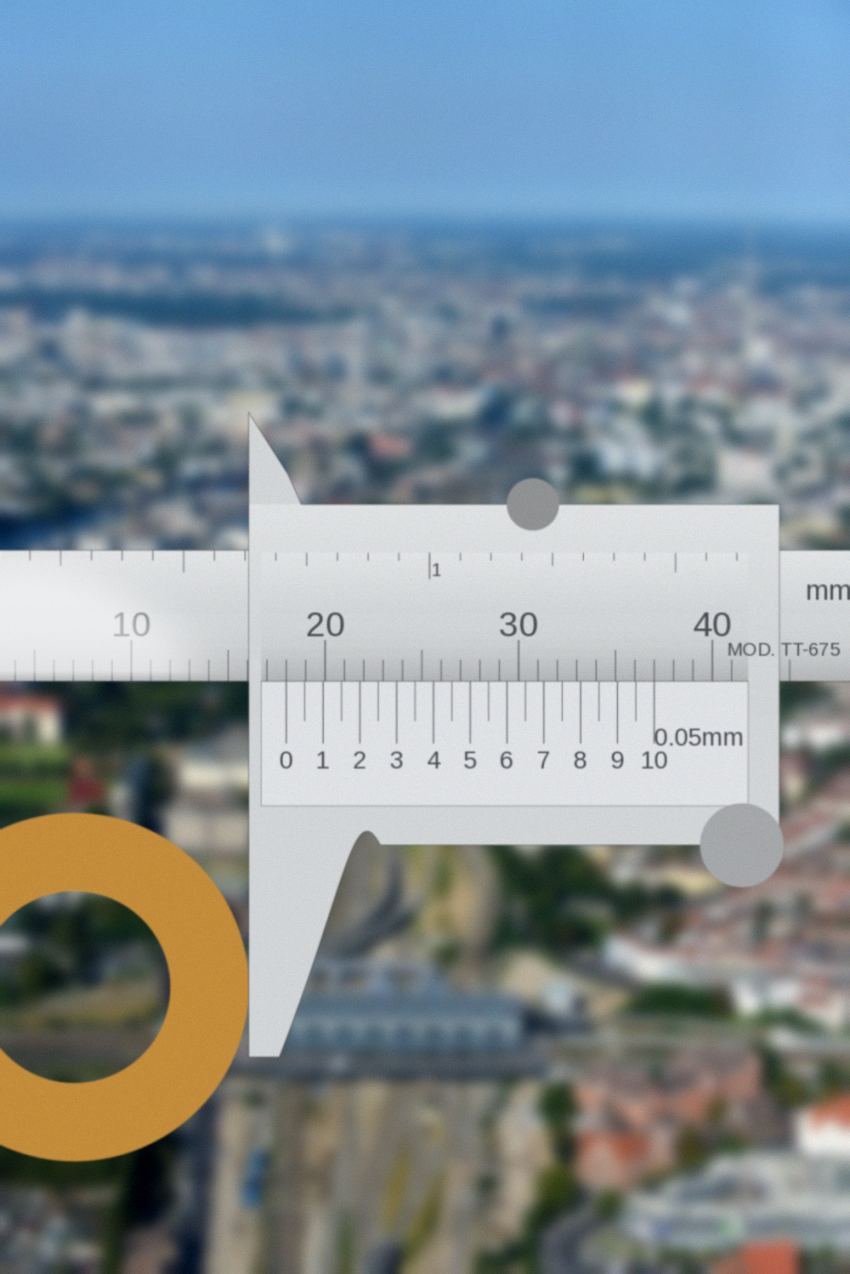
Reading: 18.0 mm
